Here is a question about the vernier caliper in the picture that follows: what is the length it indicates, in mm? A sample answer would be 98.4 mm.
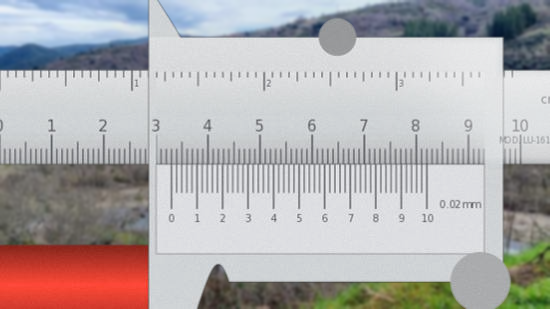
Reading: 33.0 mm
